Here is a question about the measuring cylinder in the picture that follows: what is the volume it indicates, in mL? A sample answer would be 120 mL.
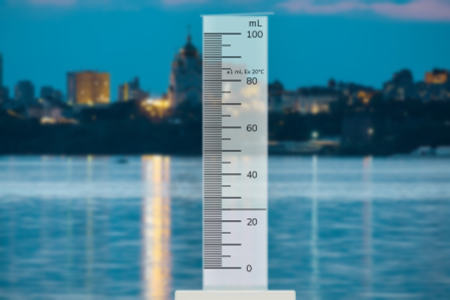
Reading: 25 mL
